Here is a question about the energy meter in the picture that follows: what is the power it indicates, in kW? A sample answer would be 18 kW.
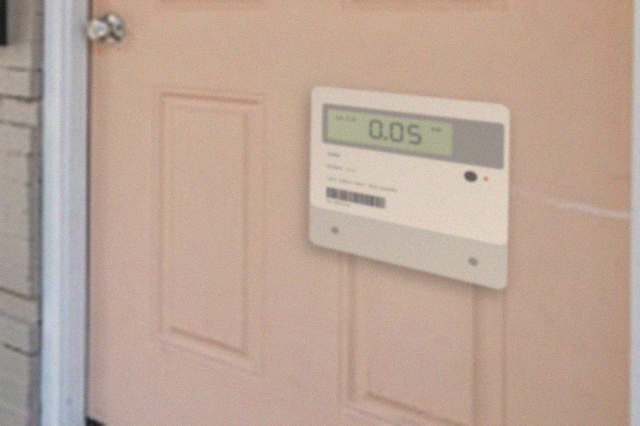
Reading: 0.05 kW
